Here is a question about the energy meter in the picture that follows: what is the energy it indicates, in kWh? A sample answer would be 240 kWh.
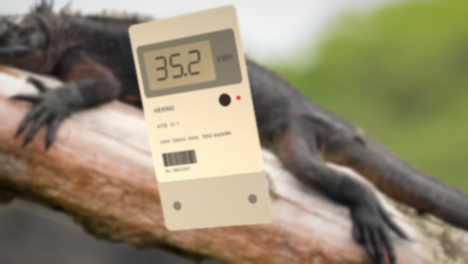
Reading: 35.2 kWh
